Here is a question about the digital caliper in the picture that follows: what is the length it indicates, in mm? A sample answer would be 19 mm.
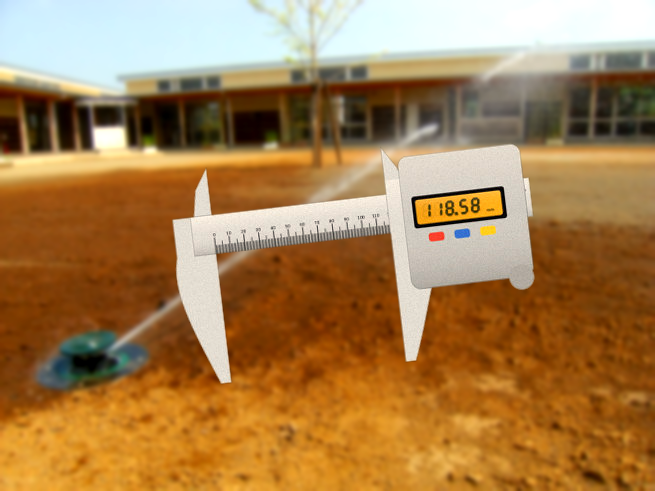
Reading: 118.58 mm
